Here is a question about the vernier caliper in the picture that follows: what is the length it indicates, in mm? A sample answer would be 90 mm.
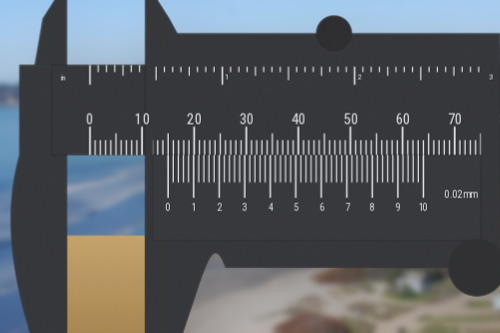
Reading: 15.0 mm
